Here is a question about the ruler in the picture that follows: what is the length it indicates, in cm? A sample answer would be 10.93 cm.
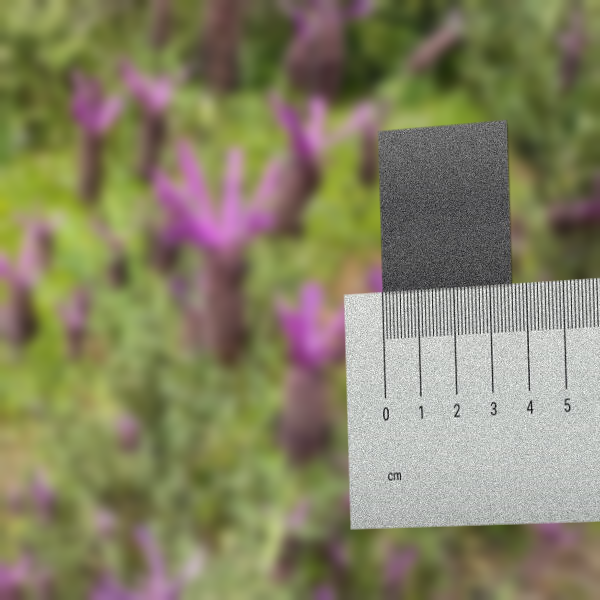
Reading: 3.6 cm
